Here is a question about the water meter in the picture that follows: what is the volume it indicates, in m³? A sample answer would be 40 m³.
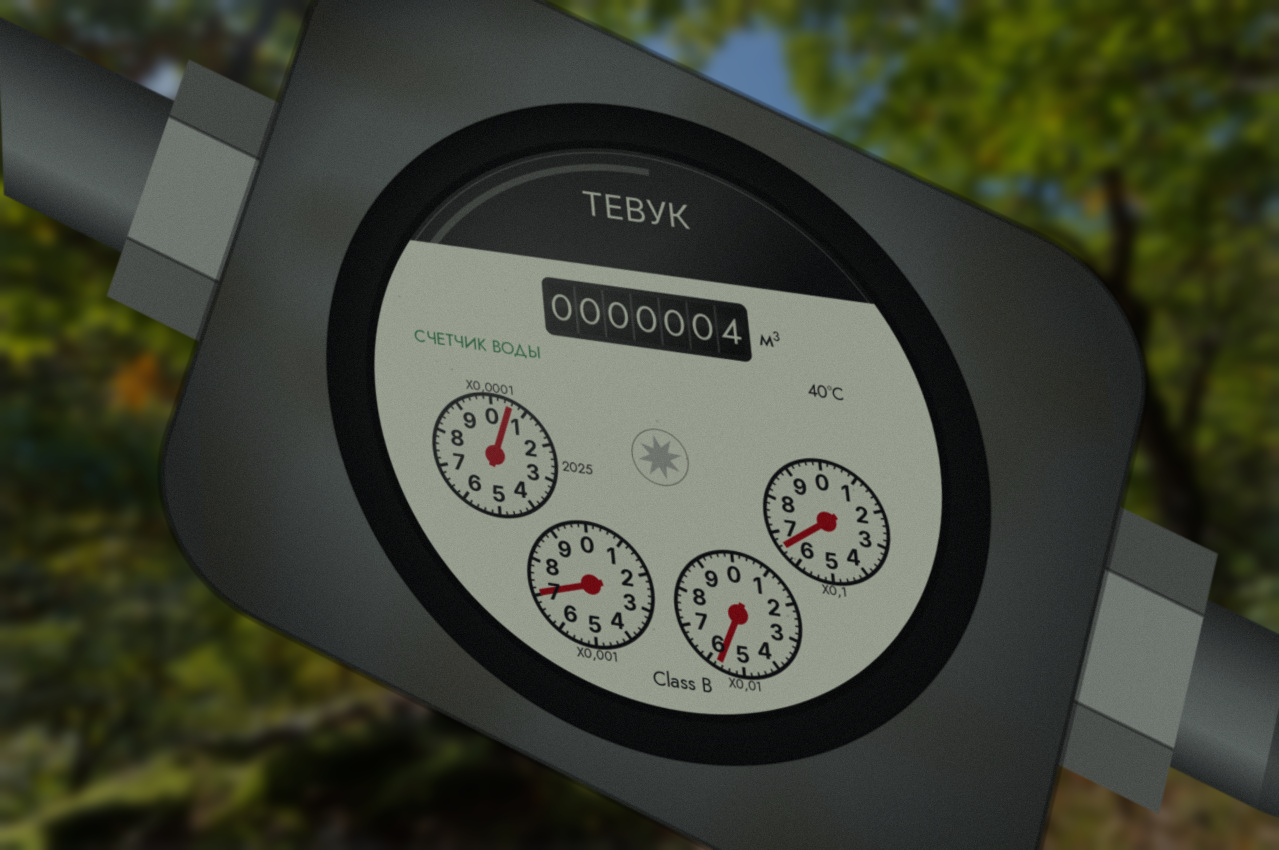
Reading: 4.6570 m³
